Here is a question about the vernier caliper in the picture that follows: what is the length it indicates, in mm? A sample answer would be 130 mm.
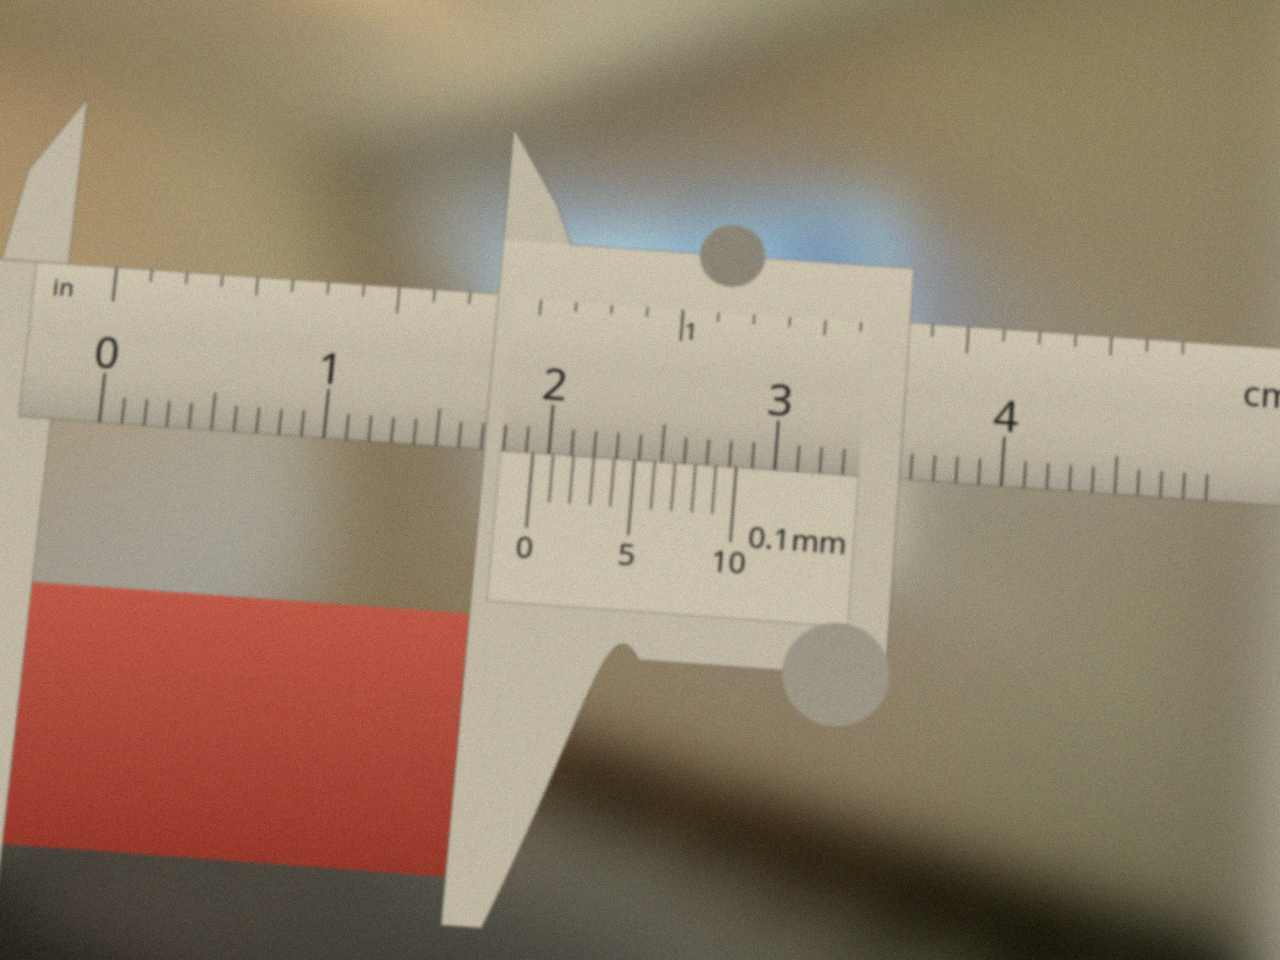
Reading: 19.3 mm
